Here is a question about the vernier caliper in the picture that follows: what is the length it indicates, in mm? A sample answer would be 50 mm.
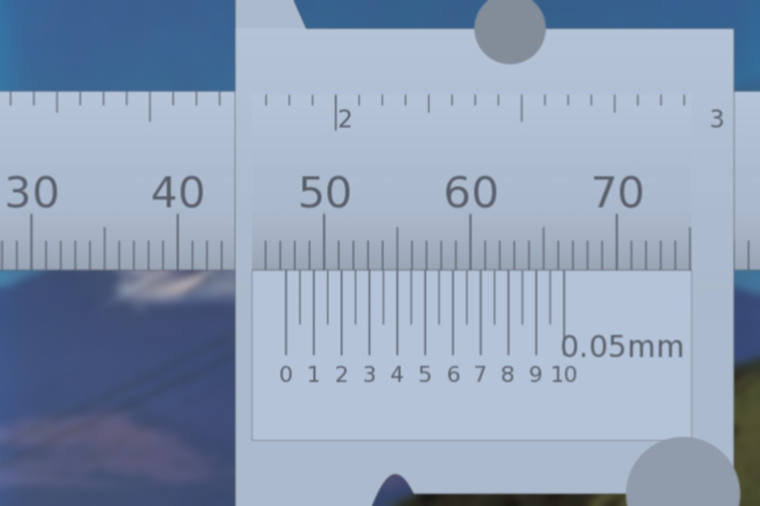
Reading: 47.4 mm
